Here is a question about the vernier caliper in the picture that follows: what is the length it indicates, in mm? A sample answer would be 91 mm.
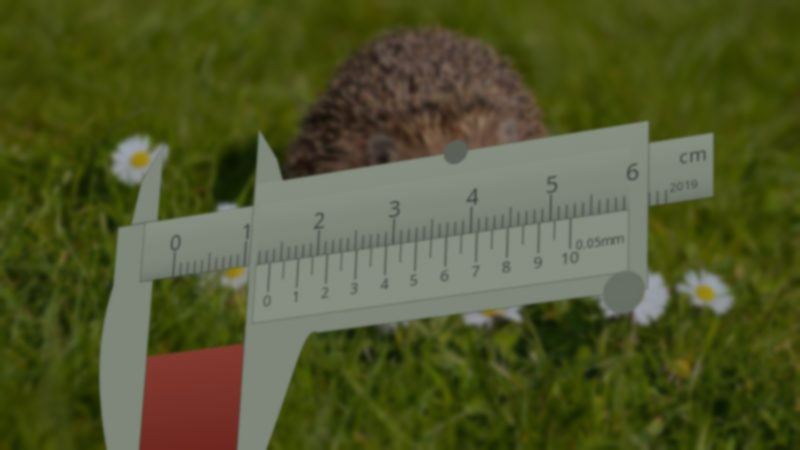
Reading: 13.5 mm
